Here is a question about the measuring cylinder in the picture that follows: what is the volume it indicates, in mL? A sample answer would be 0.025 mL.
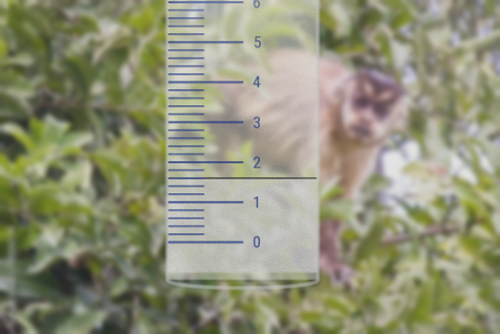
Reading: 1.6 mL
